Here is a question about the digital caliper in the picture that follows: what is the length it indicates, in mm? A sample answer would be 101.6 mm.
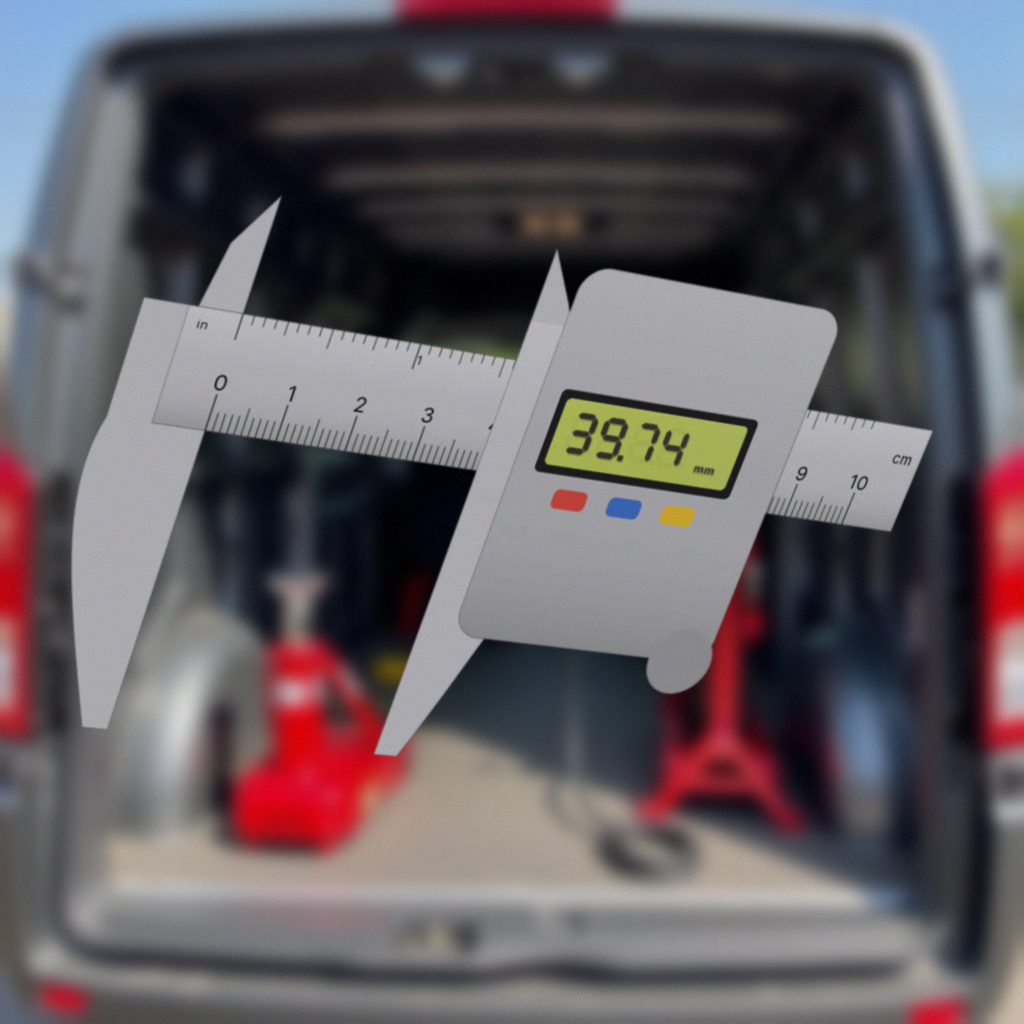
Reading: 39.74 mm
